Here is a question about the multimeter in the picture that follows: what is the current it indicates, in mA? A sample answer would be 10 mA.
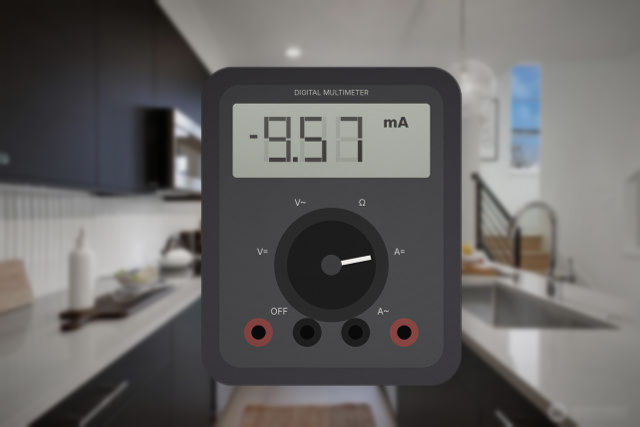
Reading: -9.57 mA
